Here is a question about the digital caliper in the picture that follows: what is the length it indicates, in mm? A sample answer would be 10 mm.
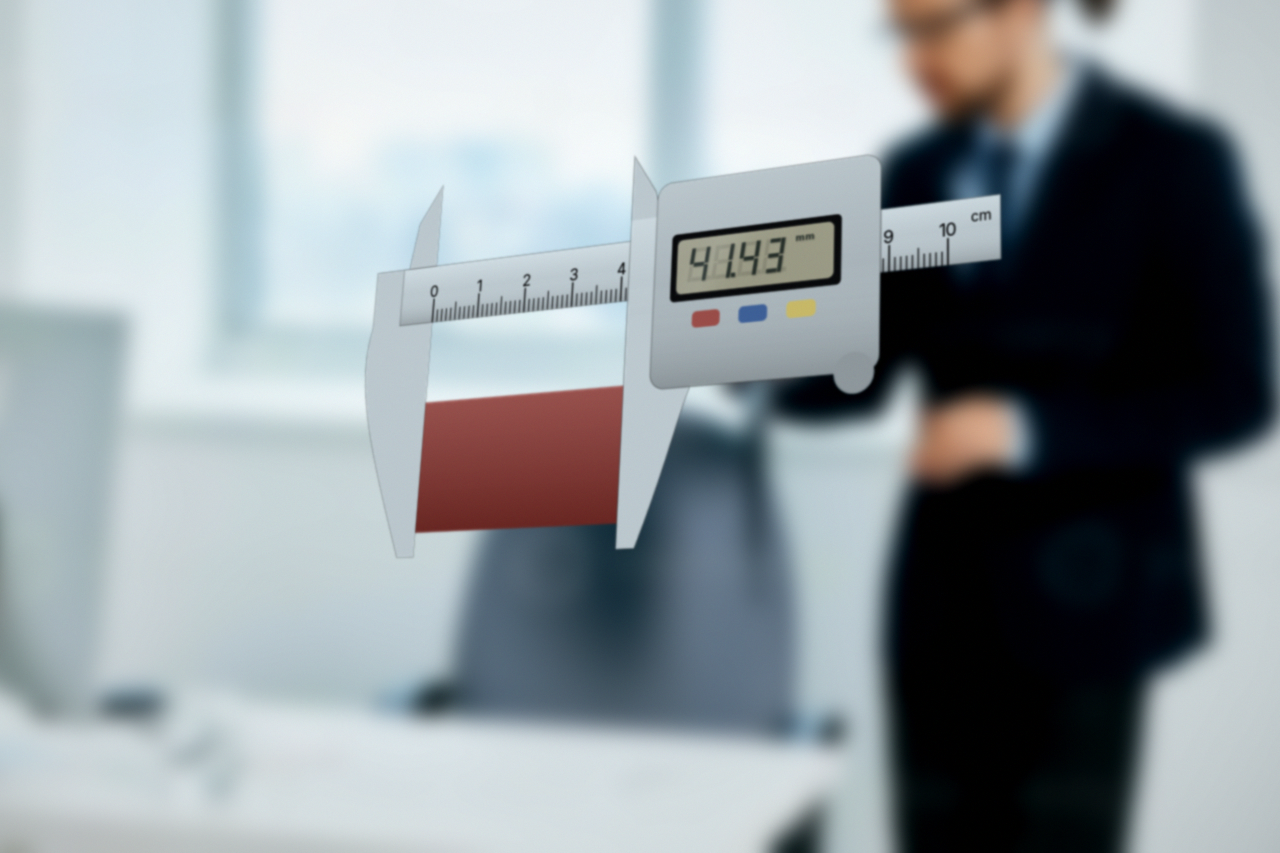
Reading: 41.43 mm
